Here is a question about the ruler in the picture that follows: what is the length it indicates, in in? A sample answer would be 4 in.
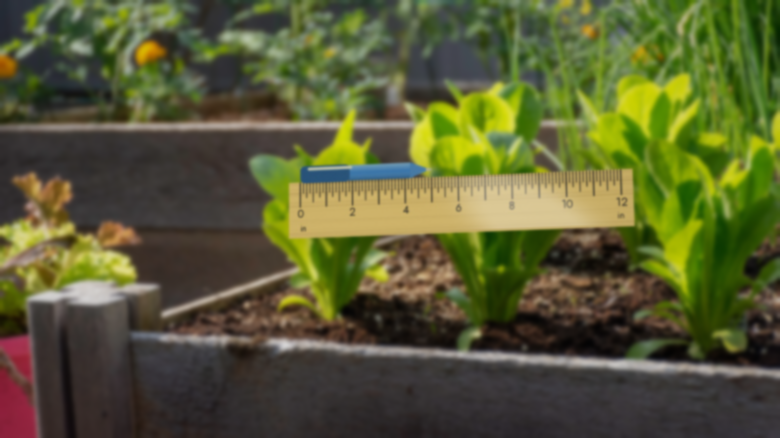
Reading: 5 in
